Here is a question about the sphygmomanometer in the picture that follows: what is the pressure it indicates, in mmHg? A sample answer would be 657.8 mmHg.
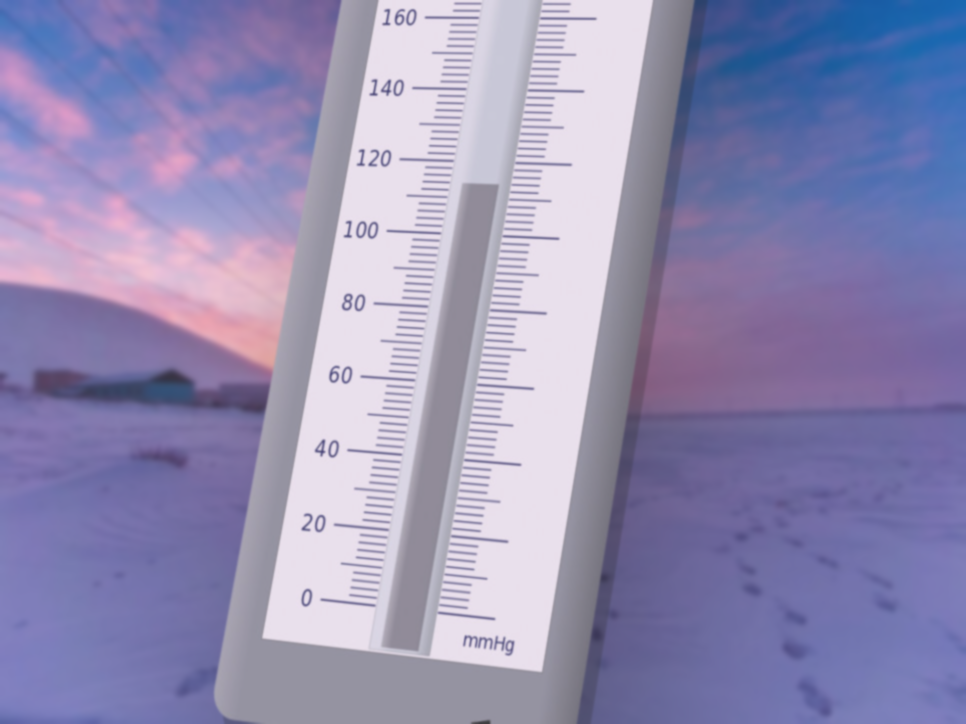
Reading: 114 mmHg
